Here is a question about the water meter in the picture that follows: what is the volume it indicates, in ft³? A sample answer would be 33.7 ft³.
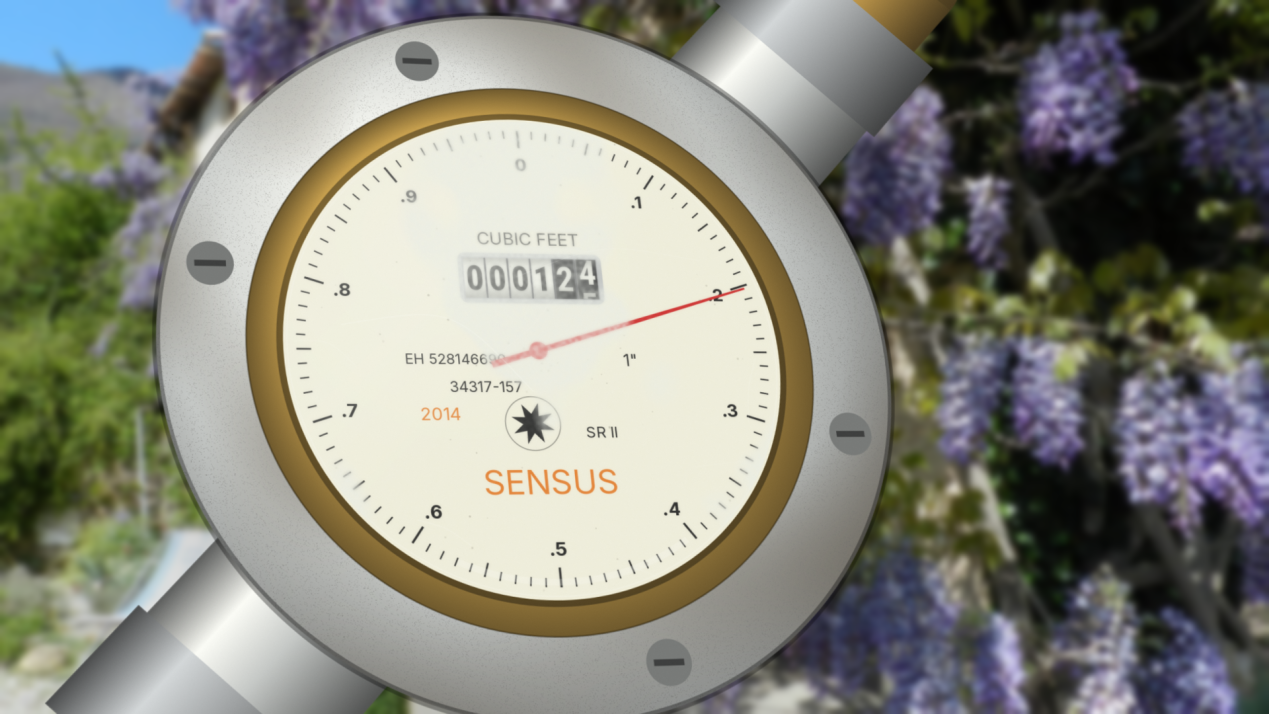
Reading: 124.20 ft³
